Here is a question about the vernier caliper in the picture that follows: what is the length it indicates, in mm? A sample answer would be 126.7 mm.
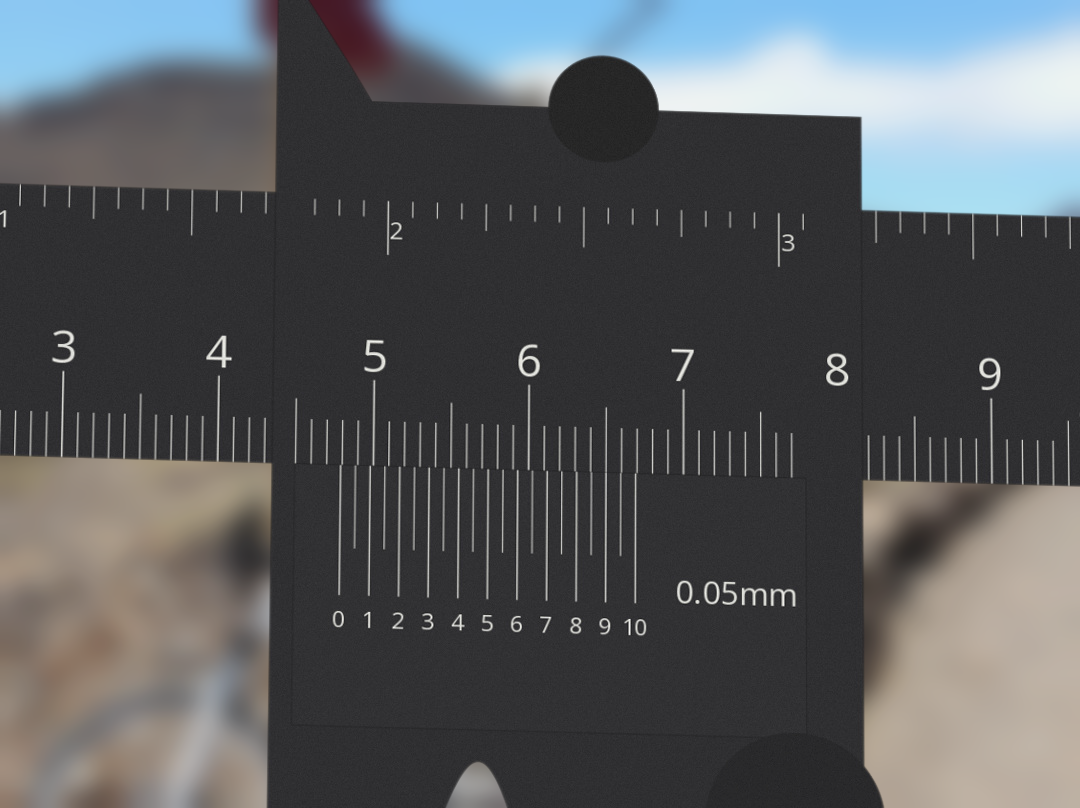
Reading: 47.9 mm
